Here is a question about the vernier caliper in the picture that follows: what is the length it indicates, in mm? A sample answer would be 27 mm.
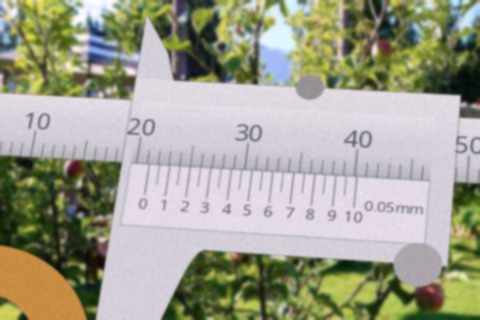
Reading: 21.2 mm
